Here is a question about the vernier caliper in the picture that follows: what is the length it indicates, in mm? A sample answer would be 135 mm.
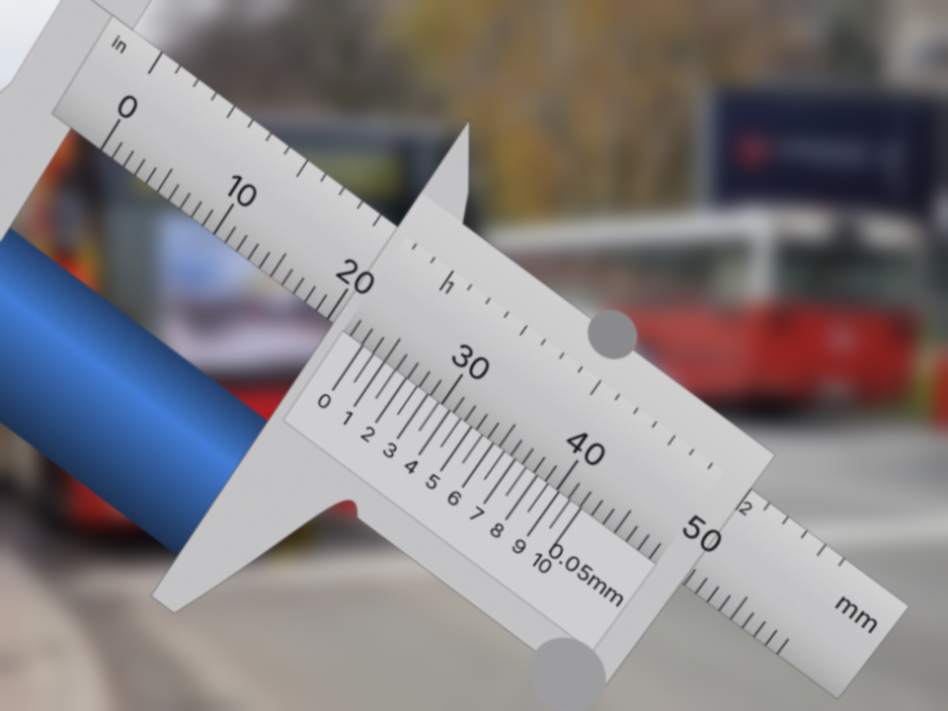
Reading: 23.1 mm
